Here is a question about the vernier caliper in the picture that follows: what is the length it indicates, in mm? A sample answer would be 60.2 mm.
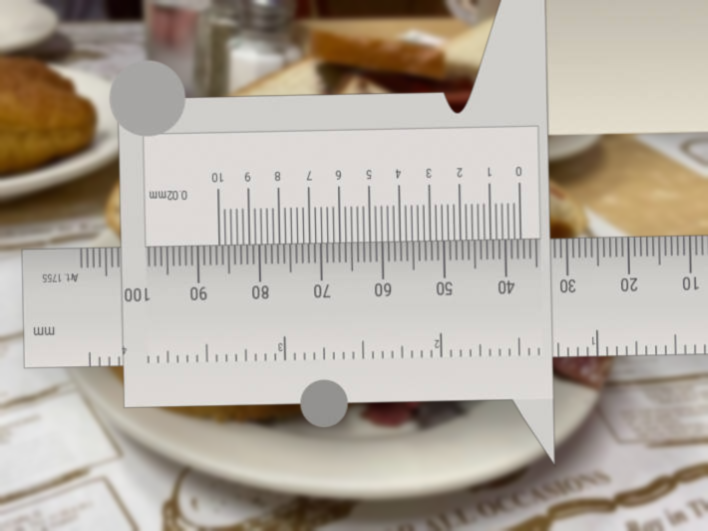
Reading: 37.5 mm
